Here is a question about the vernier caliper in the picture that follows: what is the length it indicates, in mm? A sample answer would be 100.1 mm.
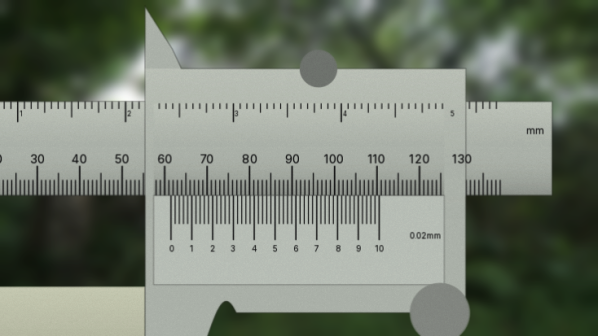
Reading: 61.5 mm
